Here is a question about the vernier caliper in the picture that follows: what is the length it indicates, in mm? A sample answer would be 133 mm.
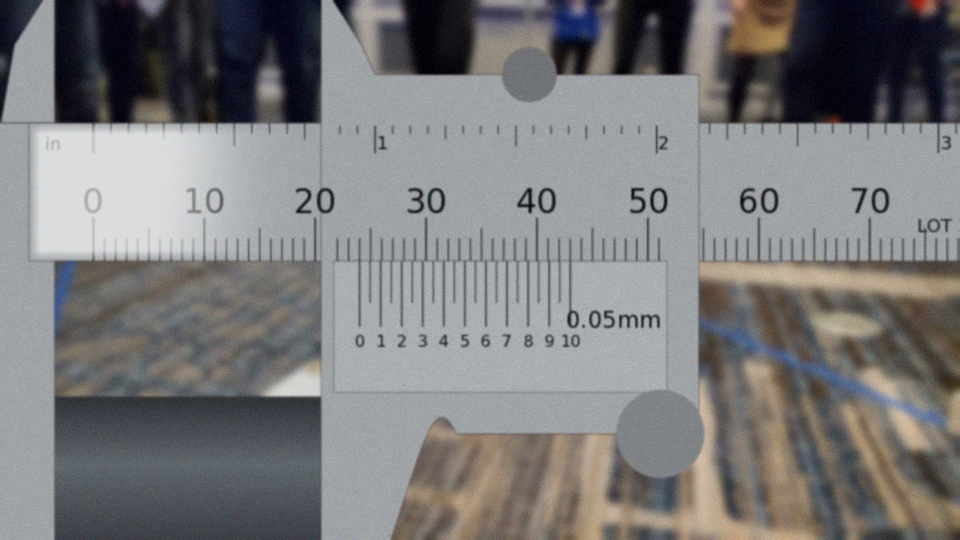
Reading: 24.0 mm
